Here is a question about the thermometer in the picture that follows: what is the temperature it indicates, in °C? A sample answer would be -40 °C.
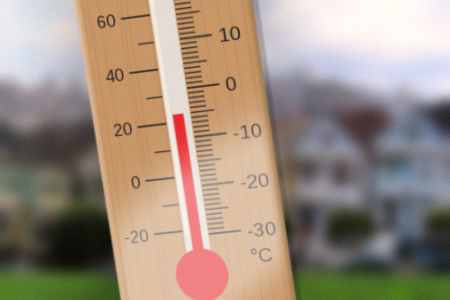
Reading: -5 °C
